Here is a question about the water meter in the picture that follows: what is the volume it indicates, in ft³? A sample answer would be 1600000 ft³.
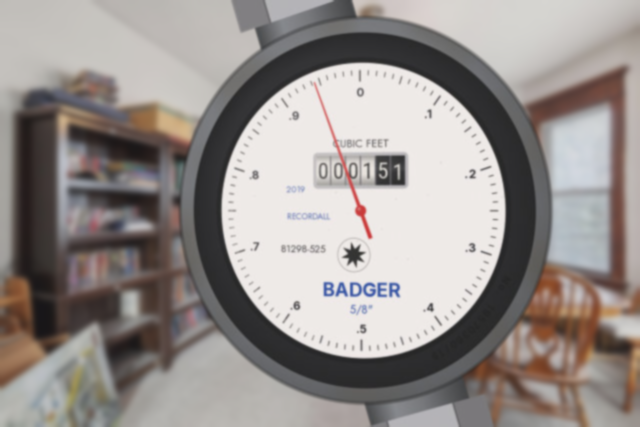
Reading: 150.94 ft³
